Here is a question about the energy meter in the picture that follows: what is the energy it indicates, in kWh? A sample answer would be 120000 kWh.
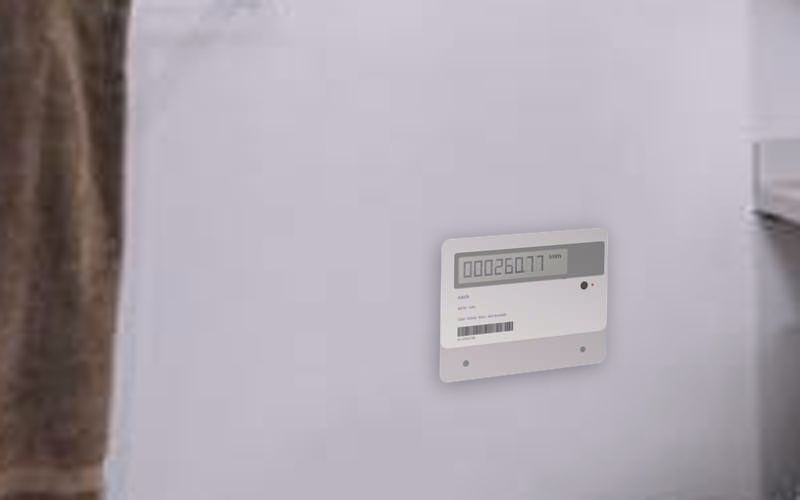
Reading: 260.77 kWh
